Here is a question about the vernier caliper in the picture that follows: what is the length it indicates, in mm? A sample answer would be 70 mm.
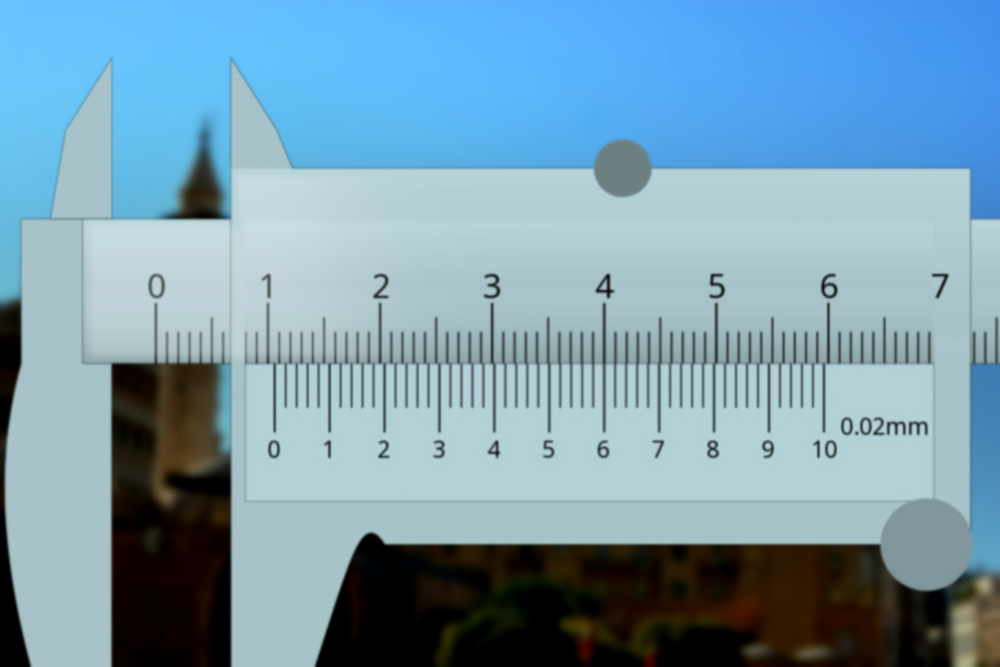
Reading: 10.6 mm
